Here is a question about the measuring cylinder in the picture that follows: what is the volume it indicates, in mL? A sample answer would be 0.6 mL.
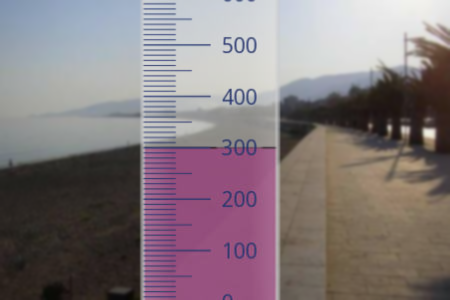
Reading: 300 mL
